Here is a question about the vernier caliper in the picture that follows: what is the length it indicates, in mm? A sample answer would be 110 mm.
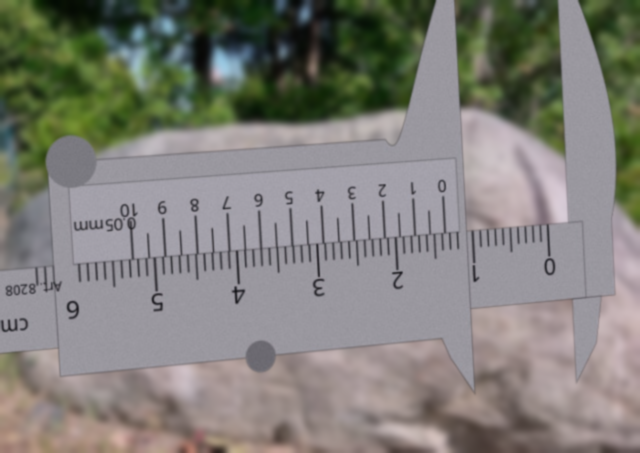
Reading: 13.6 mm
